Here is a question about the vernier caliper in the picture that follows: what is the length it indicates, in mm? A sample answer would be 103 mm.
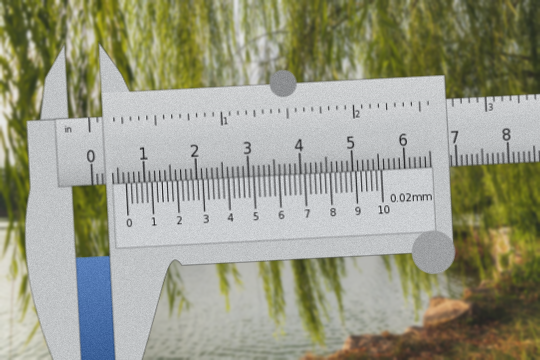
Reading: 6.5 mm
